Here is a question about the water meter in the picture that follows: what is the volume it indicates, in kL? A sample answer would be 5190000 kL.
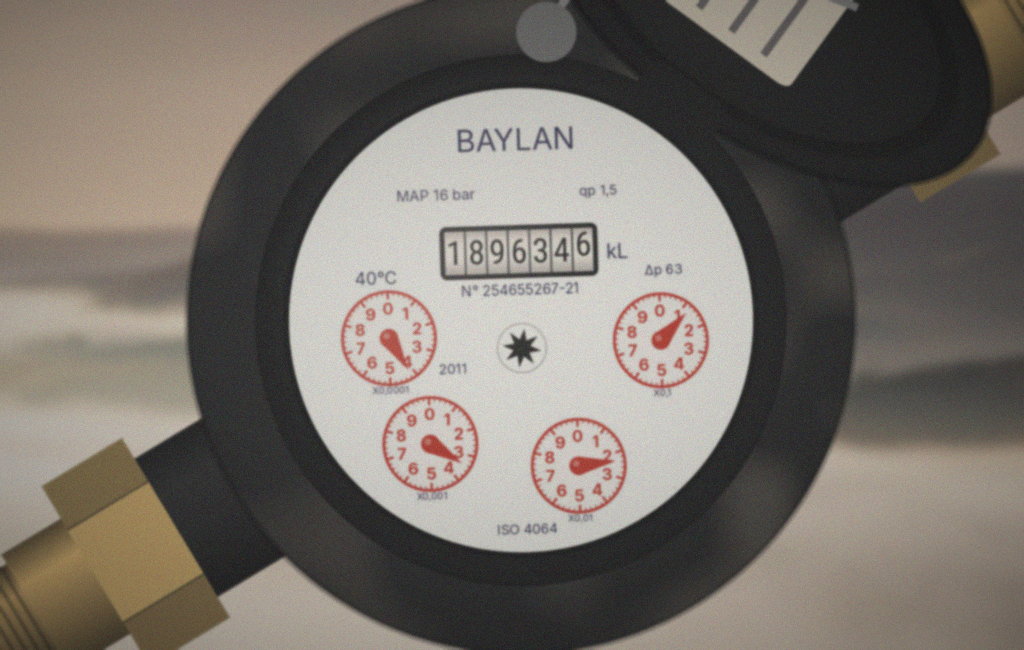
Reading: 1896346.1234 kL
